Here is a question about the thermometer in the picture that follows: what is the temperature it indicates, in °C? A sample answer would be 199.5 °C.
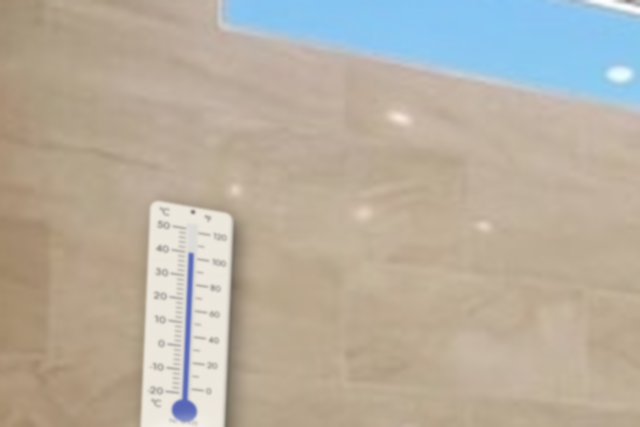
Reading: 40 °C
